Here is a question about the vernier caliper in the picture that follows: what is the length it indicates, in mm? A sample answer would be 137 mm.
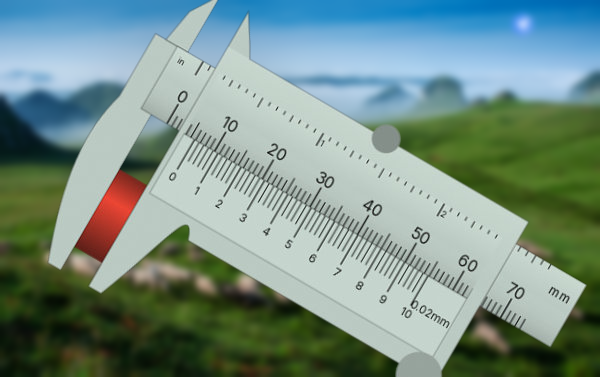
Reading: 5.8 mm
